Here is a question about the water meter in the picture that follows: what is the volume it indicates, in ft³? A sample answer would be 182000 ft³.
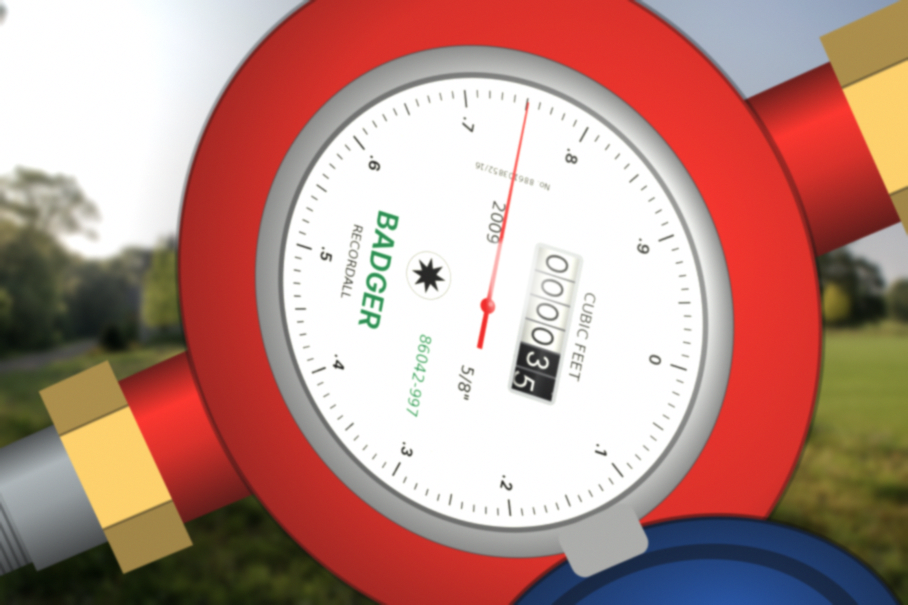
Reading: 34.75 ft³
